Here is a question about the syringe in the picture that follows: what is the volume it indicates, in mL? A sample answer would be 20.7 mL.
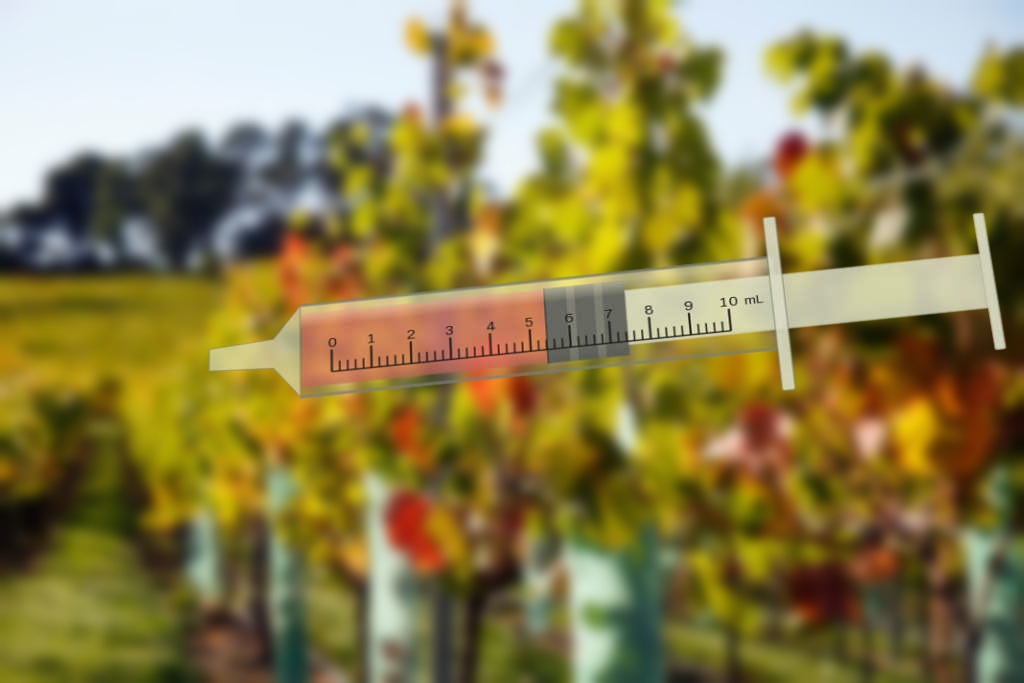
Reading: 5.4 mL
